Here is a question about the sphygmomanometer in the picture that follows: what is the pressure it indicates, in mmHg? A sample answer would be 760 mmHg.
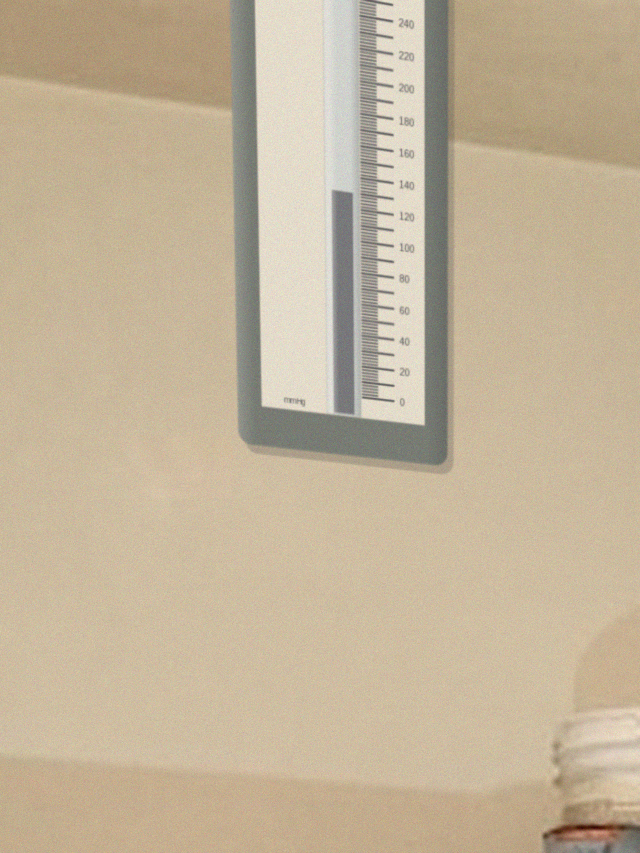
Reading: 130 mmHg
